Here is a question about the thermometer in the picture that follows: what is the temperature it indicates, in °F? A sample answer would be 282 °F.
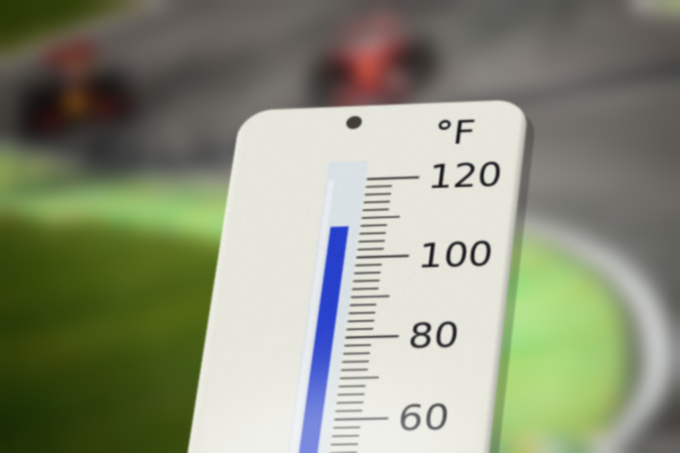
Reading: 108 °F
